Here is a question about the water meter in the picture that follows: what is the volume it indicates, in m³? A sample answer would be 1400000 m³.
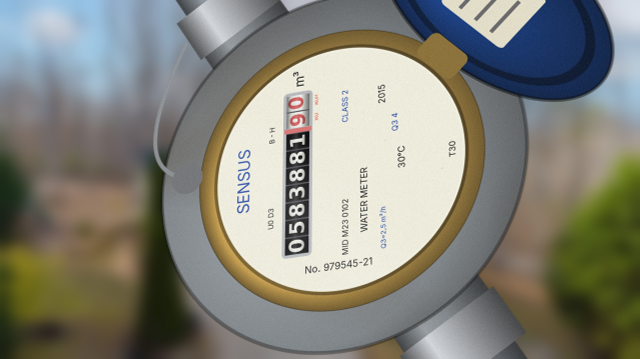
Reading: 583881.90 m³
